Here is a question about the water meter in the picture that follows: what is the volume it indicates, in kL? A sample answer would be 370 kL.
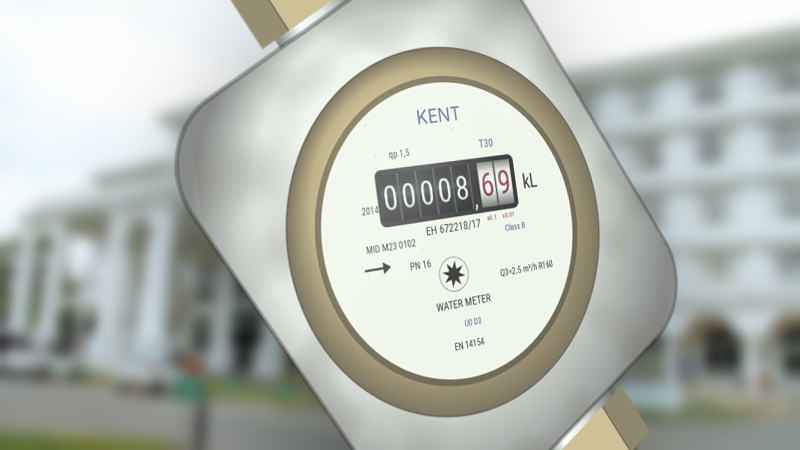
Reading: 8.69 kL
